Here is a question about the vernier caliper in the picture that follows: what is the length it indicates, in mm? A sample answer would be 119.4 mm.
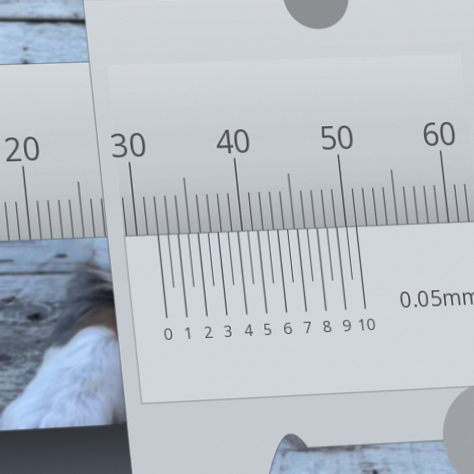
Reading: 32.0 mm
